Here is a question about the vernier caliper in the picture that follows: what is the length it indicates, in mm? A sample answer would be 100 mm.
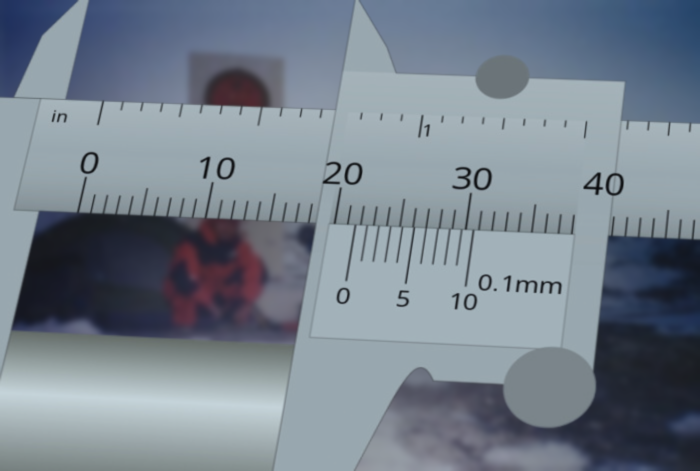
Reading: 21.6 mm
